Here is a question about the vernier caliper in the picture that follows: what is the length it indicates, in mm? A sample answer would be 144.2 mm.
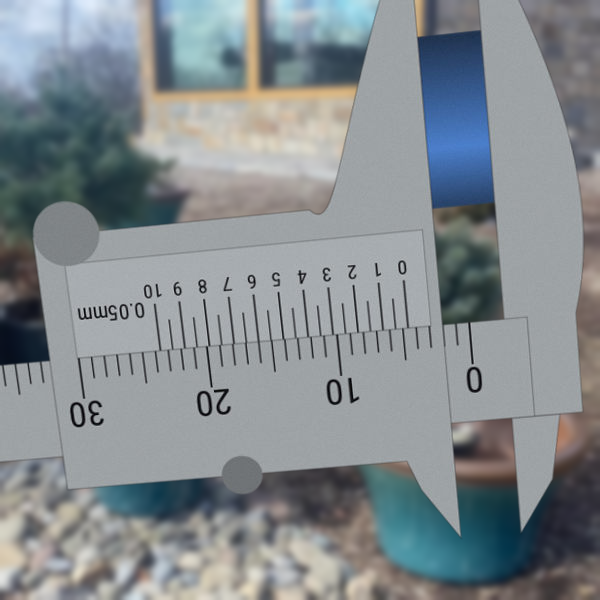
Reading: 4.6 mm
